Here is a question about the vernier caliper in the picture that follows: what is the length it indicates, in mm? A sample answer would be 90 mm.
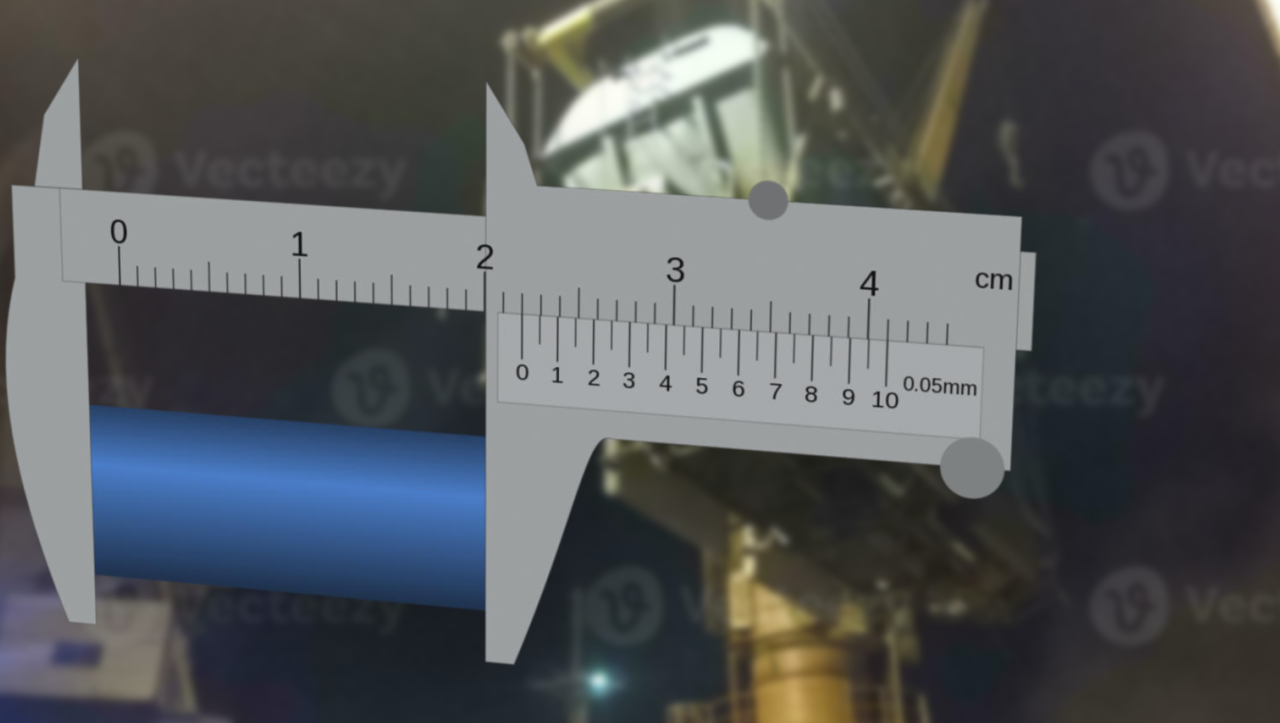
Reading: 22.0 mm
